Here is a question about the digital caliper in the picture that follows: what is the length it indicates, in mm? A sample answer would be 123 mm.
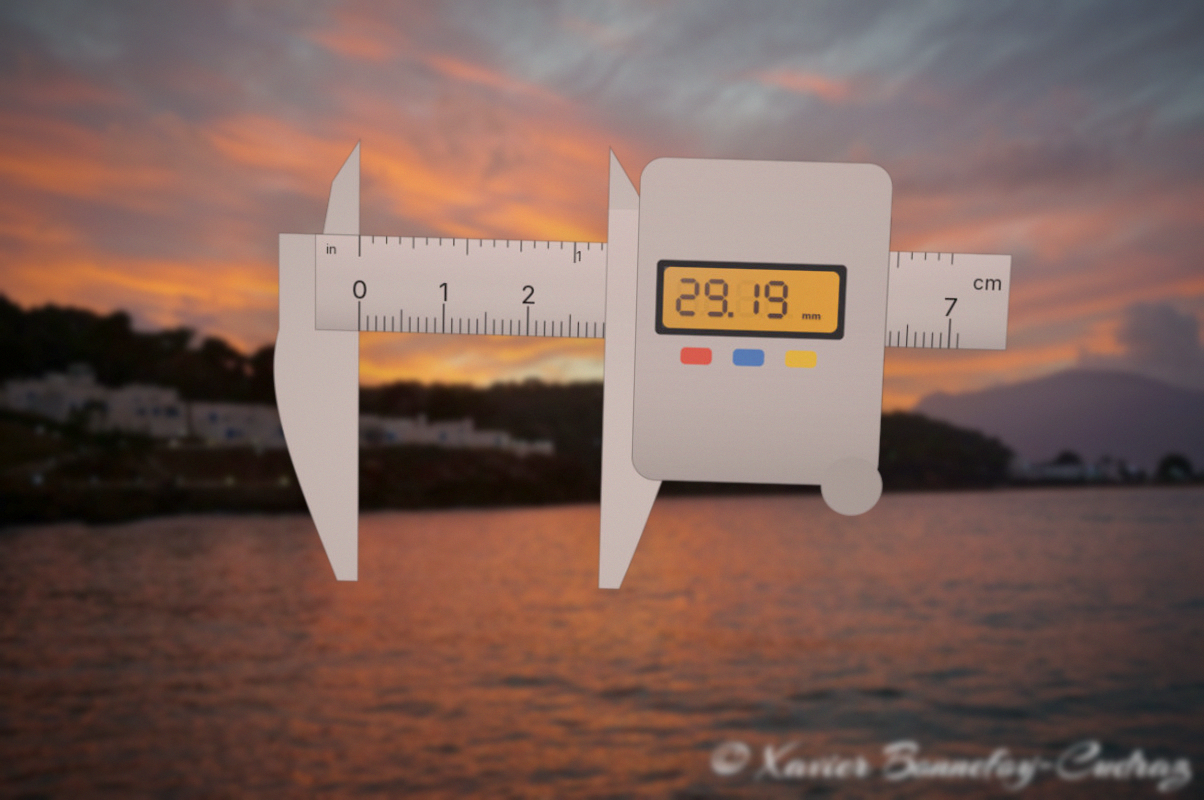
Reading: 29.19 mm
